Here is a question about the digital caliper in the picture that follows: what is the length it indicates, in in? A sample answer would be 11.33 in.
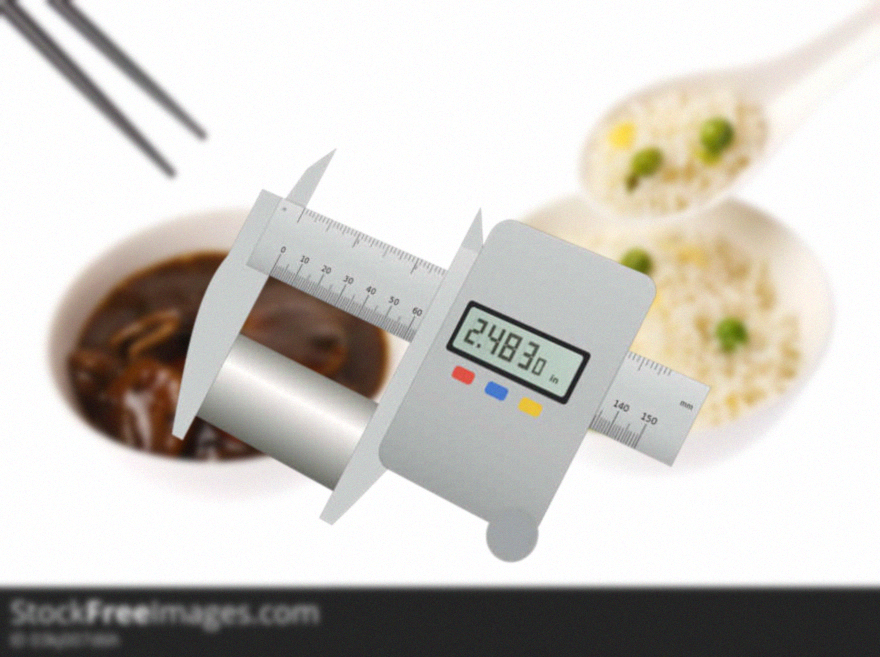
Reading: 2.4830 in
